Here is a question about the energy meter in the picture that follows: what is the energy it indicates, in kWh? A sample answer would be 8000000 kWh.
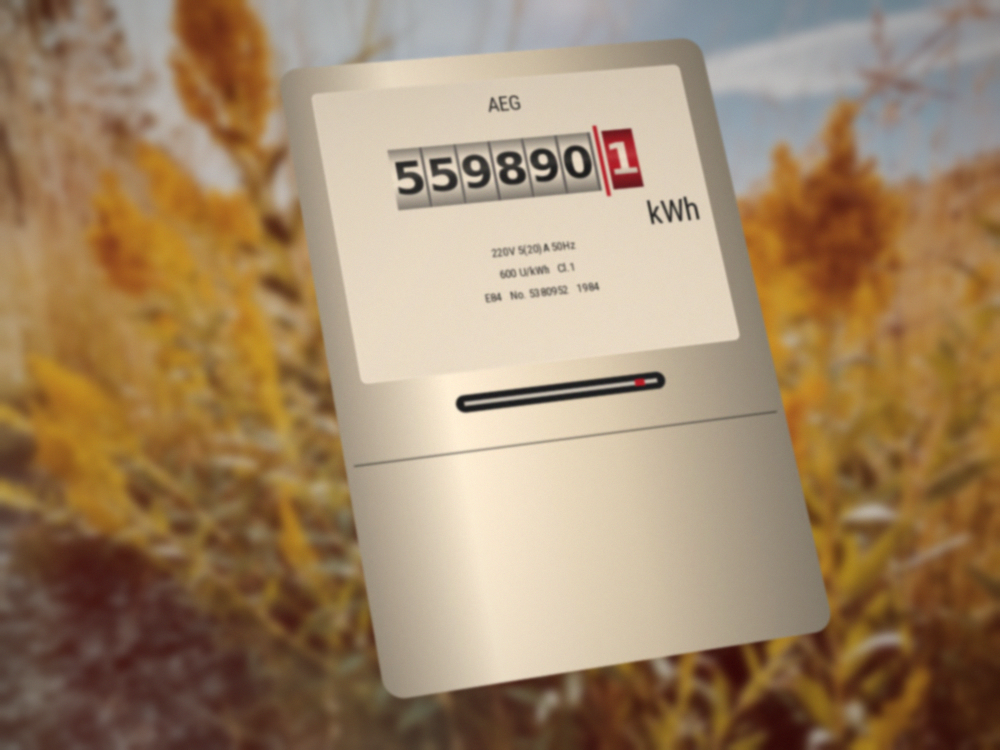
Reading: 559890.1 kWh
